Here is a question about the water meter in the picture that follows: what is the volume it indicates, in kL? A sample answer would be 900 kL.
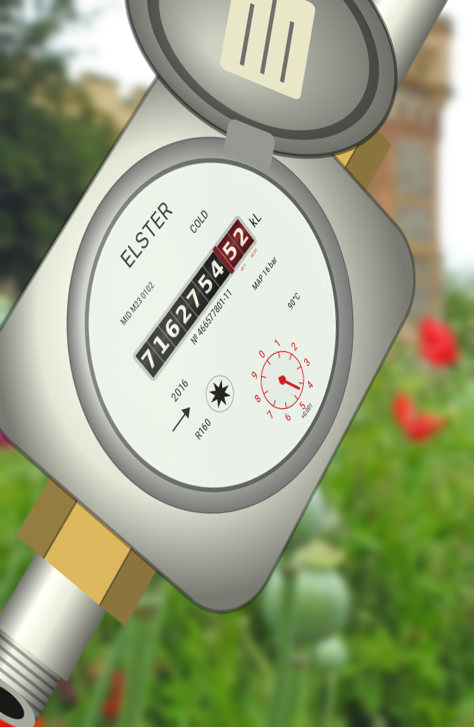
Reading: 7162754.524 kL
